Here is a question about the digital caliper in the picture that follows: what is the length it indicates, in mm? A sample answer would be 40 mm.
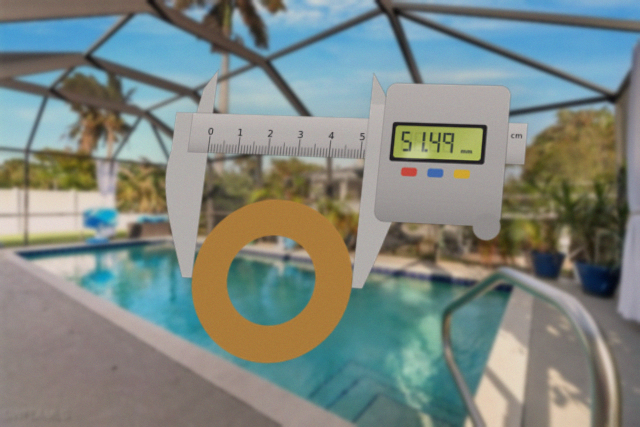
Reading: 51.49 mm
